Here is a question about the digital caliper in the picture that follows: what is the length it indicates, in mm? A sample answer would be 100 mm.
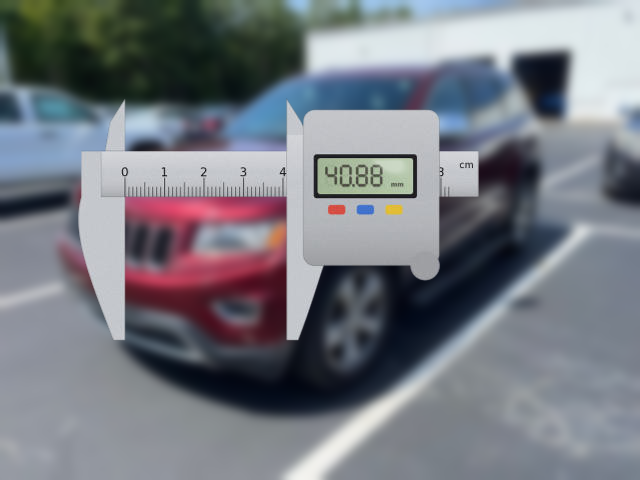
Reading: 40.88 mm
